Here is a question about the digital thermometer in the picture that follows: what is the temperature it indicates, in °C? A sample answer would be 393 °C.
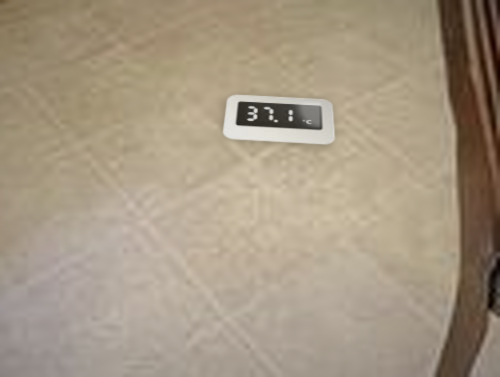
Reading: 37.1 °C
